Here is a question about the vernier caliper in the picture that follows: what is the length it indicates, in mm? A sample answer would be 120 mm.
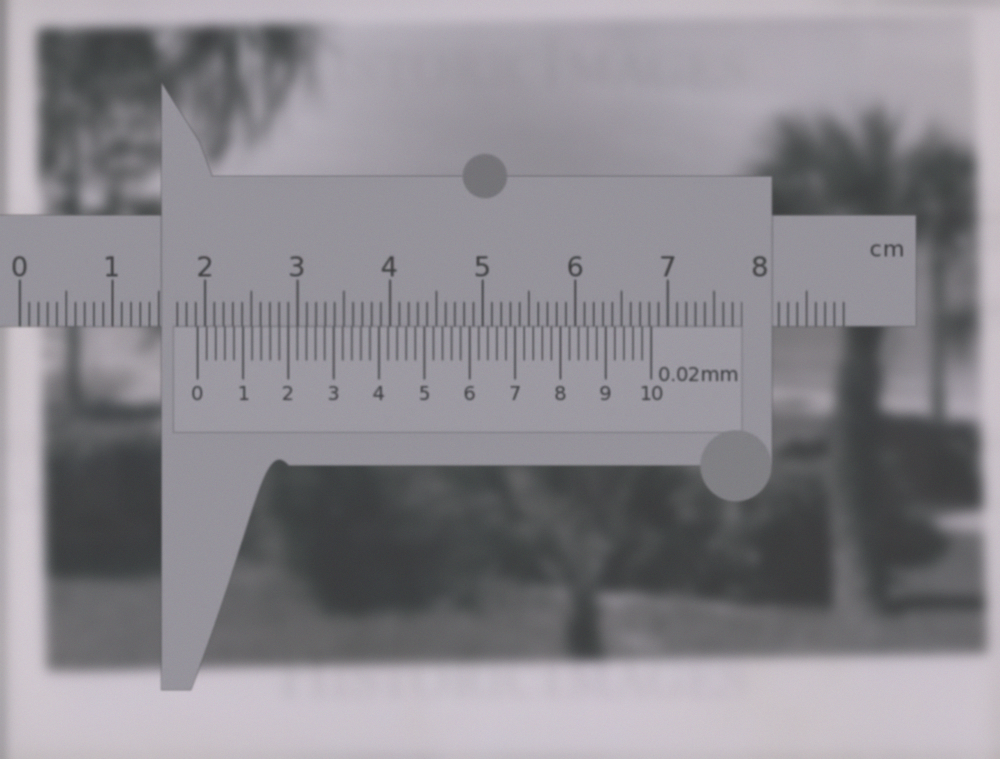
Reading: 19.2 mm
